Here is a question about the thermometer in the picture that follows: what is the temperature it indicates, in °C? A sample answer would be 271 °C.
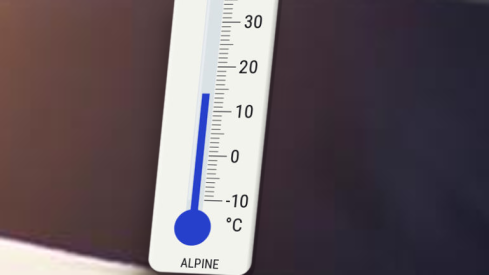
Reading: 14 °C
